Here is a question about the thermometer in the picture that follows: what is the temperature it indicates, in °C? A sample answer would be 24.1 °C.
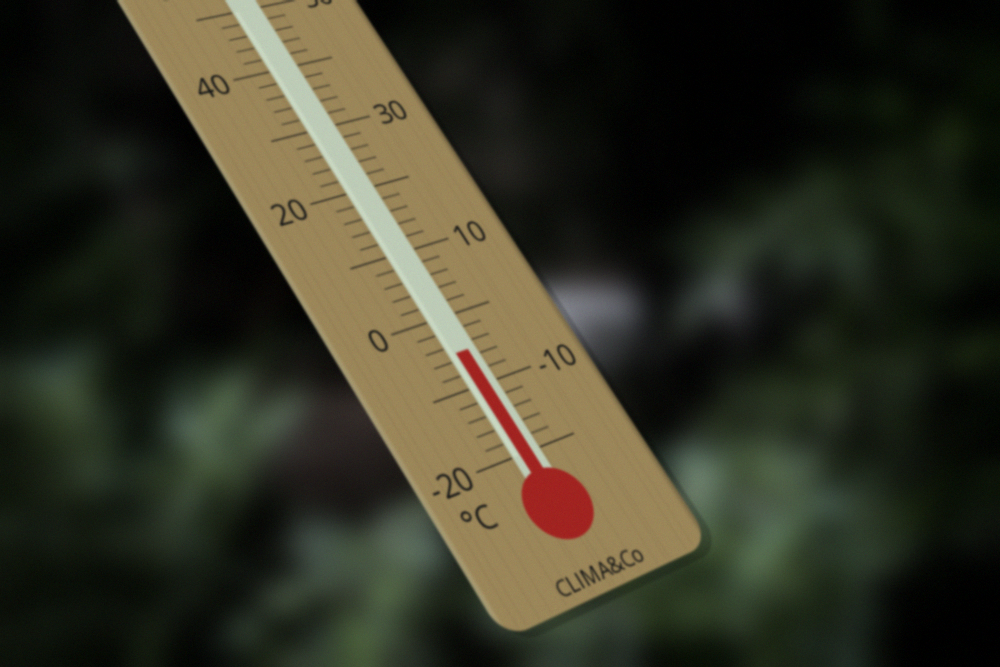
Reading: -5 °C
